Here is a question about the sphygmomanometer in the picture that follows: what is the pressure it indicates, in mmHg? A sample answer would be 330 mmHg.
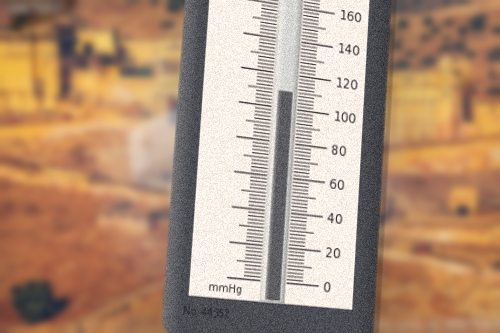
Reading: 110 mmHg
